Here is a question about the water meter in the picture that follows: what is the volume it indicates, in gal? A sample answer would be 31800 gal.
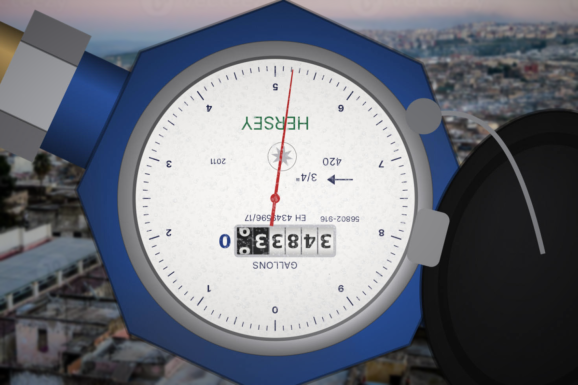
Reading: 3483385.2 gal
